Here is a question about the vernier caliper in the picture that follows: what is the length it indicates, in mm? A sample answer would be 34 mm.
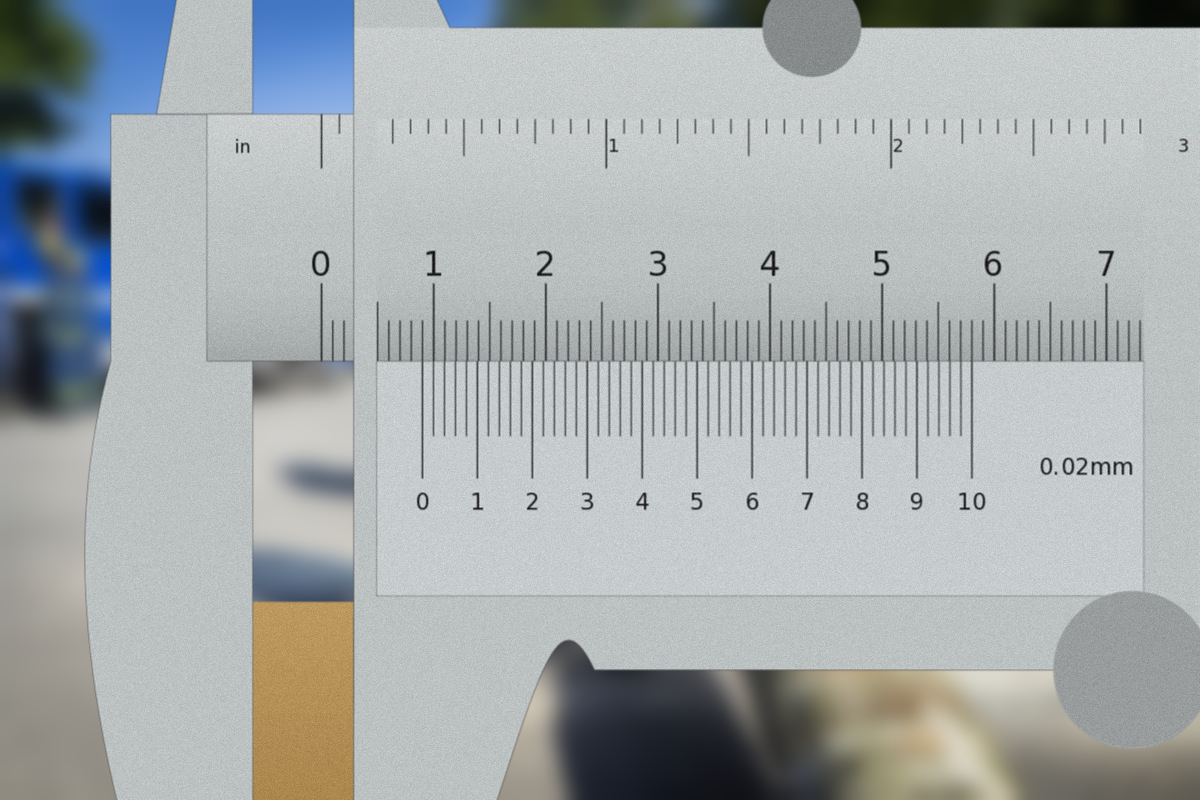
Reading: 9.0 mm
